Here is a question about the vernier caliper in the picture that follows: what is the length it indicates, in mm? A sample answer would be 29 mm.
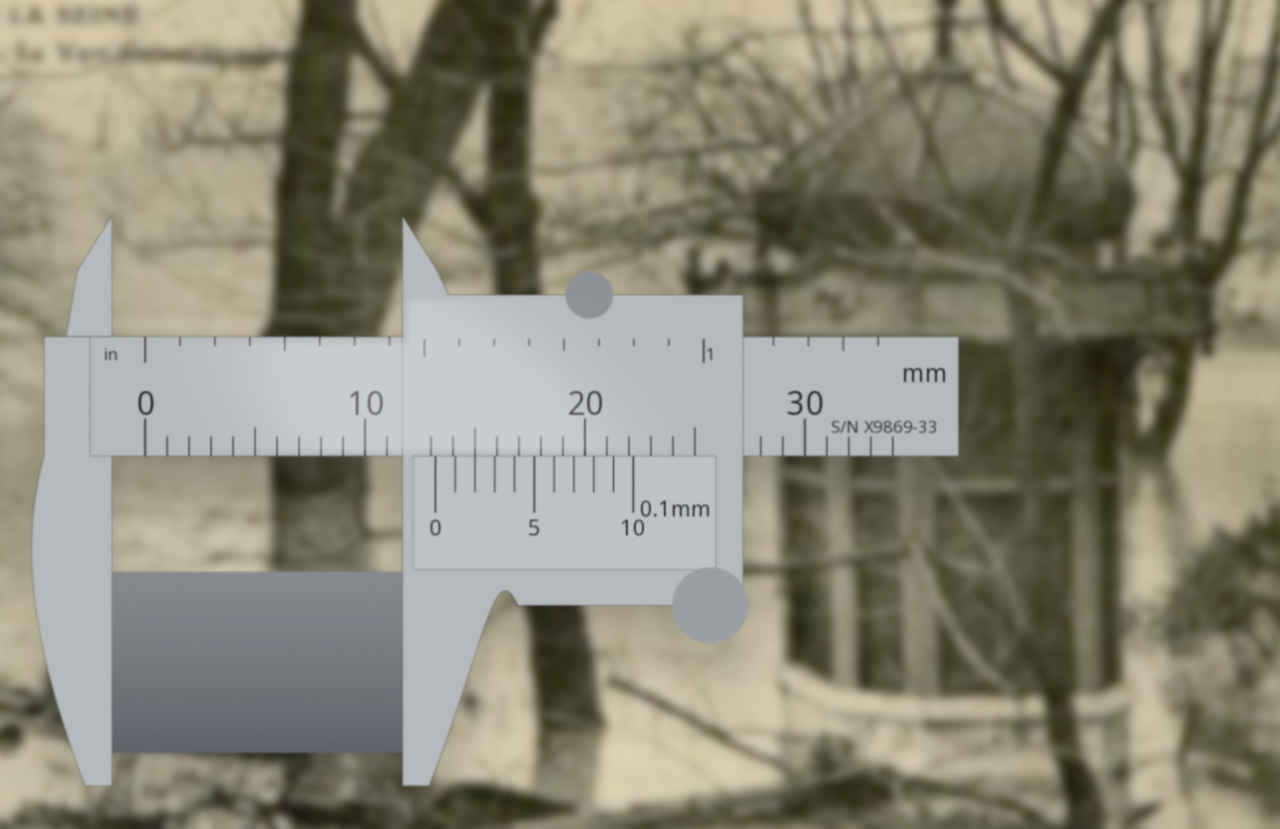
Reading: 13.2 mm
